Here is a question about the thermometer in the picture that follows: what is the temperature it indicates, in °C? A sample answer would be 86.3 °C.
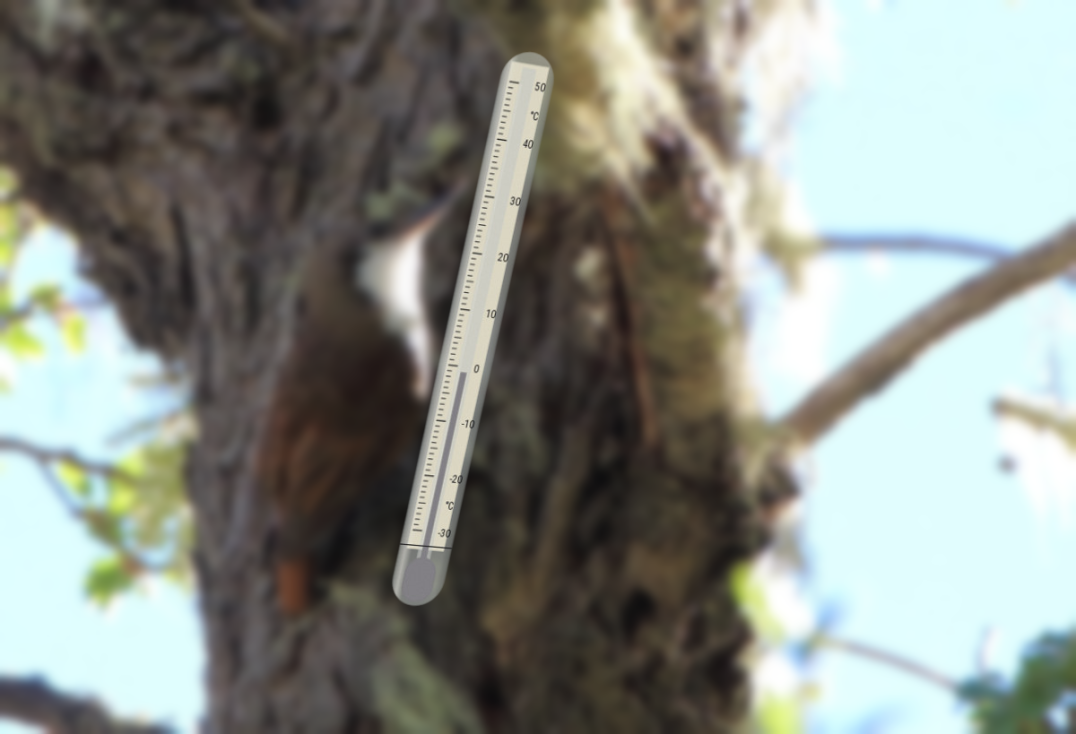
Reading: -1 °C
